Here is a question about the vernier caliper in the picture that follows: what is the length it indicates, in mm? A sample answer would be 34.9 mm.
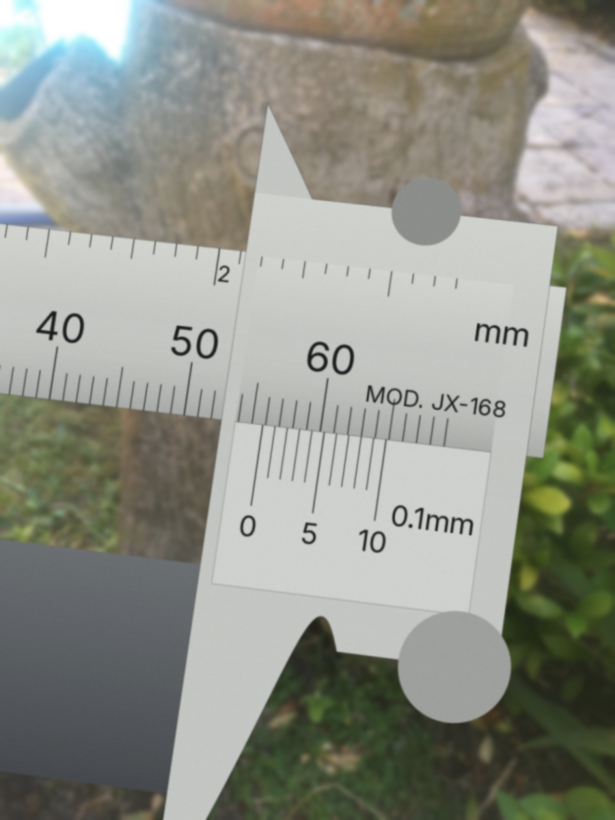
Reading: 55.8 mm
